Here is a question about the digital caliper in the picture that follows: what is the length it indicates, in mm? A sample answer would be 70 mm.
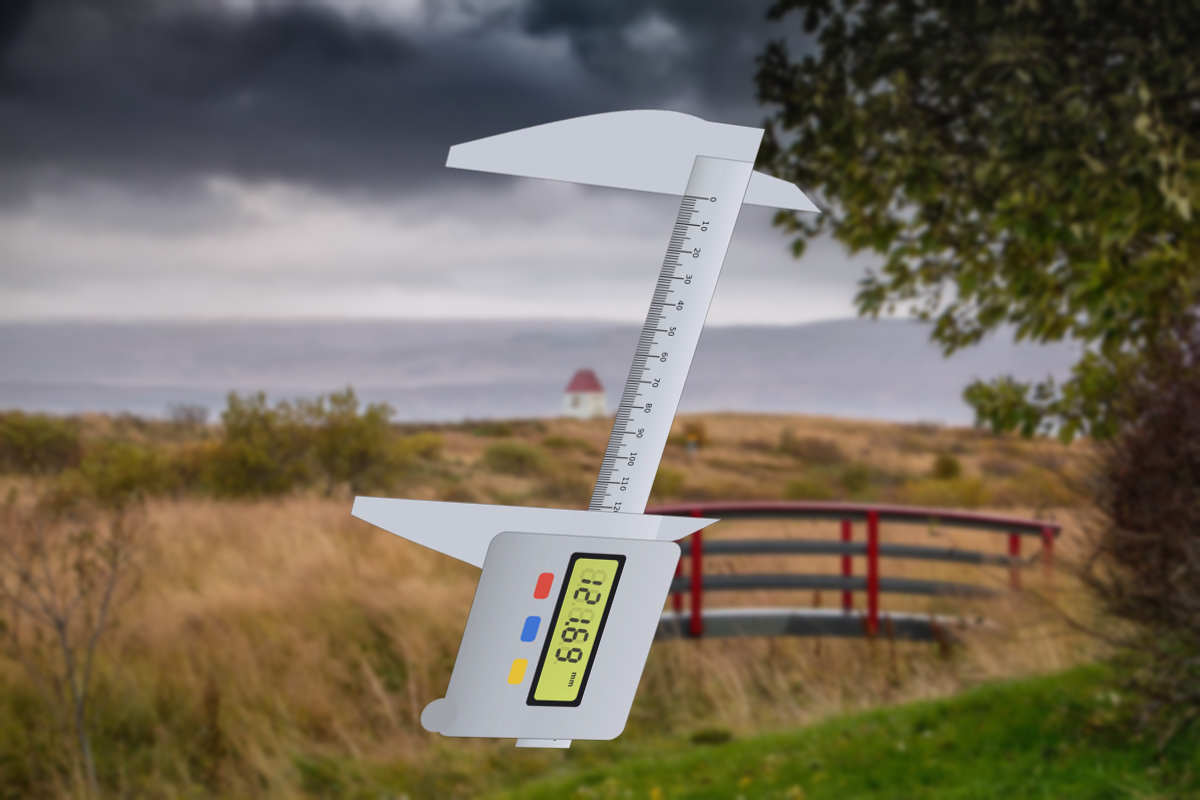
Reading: 121.69 mm
